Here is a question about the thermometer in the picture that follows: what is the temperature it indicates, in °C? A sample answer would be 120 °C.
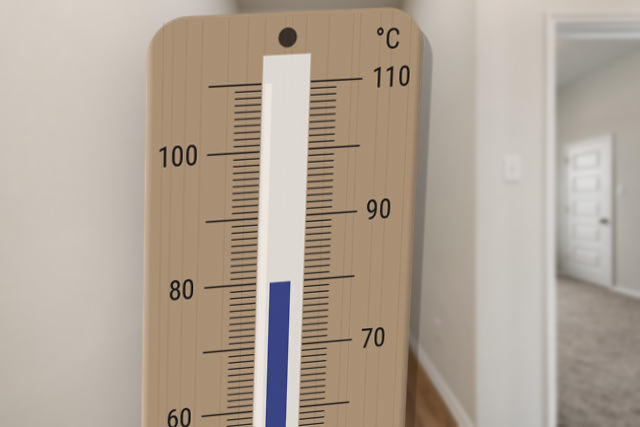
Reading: 80 °C
